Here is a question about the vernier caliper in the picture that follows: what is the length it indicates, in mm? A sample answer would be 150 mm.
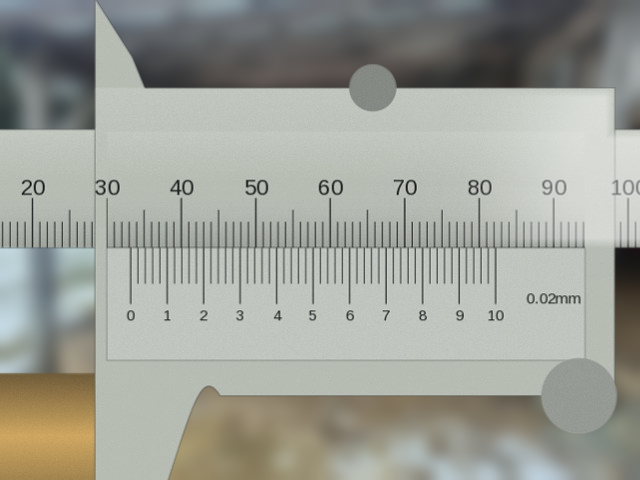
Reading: 33.2 mm
